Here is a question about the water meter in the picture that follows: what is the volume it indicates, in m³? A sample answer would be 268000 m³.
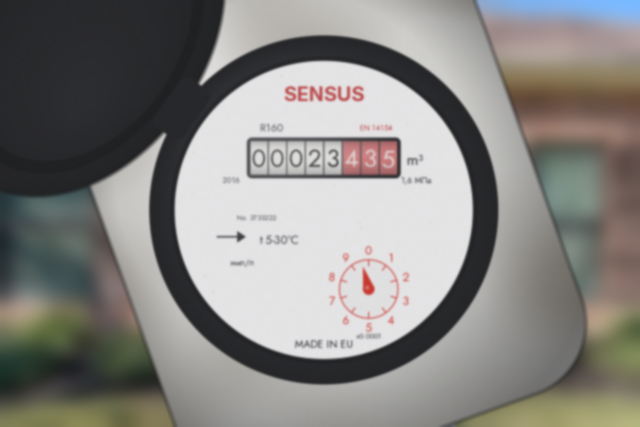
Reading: 23.4349 m³
